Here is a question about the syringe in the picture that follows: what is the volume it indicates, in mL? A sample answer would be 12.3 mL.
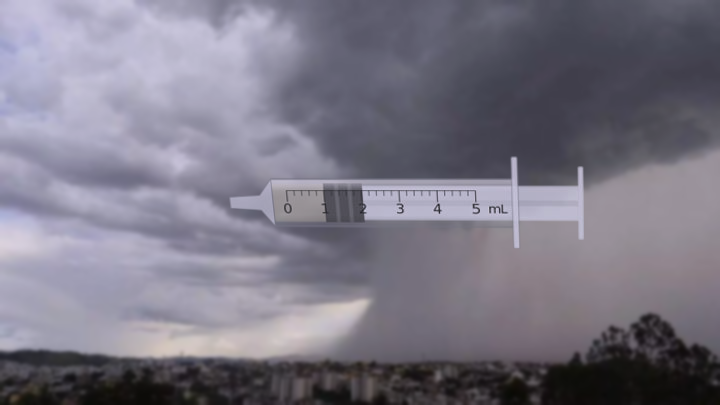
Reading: 1 mL
